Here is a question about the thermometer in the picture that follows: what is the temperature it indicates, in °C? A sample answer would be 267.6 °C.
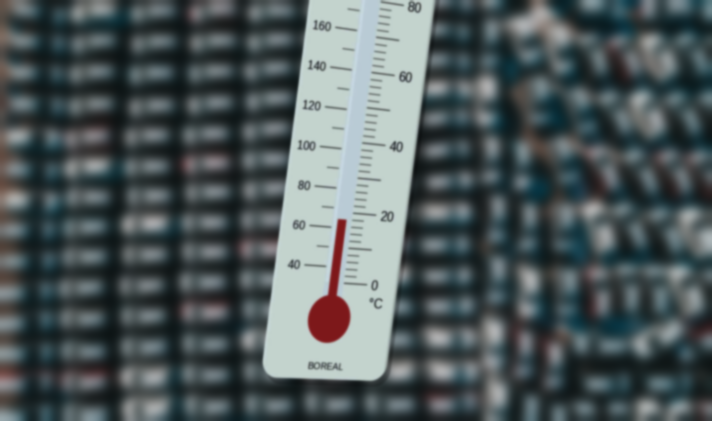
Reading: 18 °C
